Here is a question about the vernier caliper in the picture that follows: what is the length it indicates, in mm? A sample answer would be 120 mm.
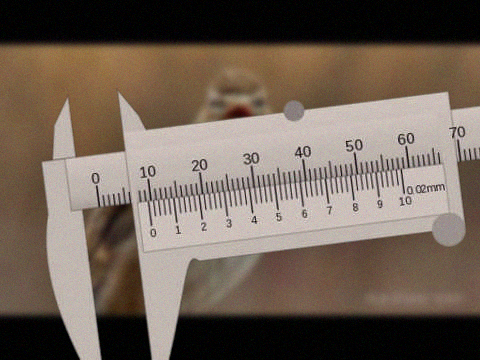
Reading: 9.5 mm
